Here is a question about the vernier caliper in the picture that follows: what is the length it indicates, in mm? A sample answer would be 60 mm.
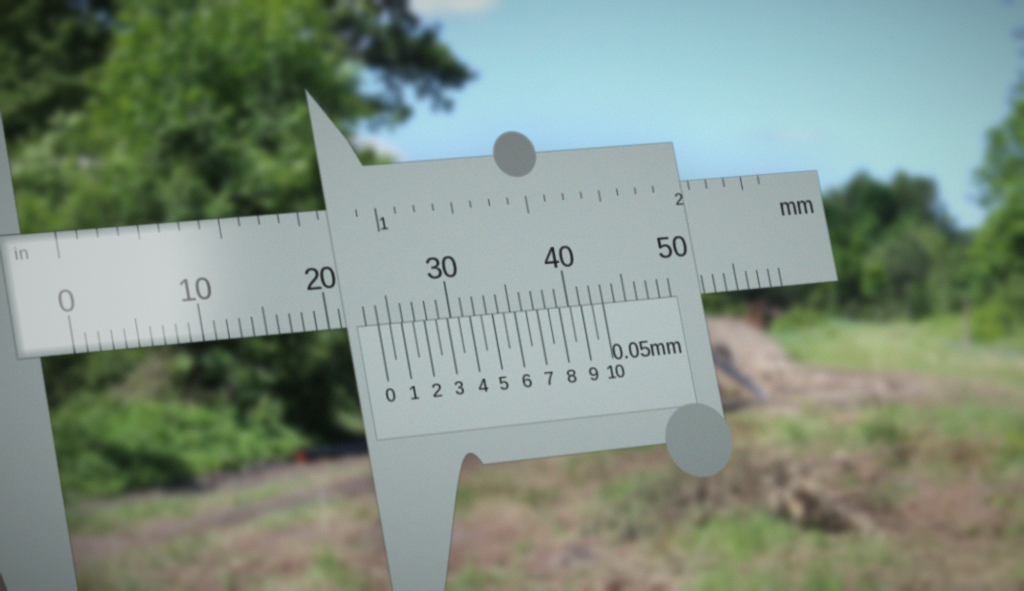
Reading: 24.0 mm
